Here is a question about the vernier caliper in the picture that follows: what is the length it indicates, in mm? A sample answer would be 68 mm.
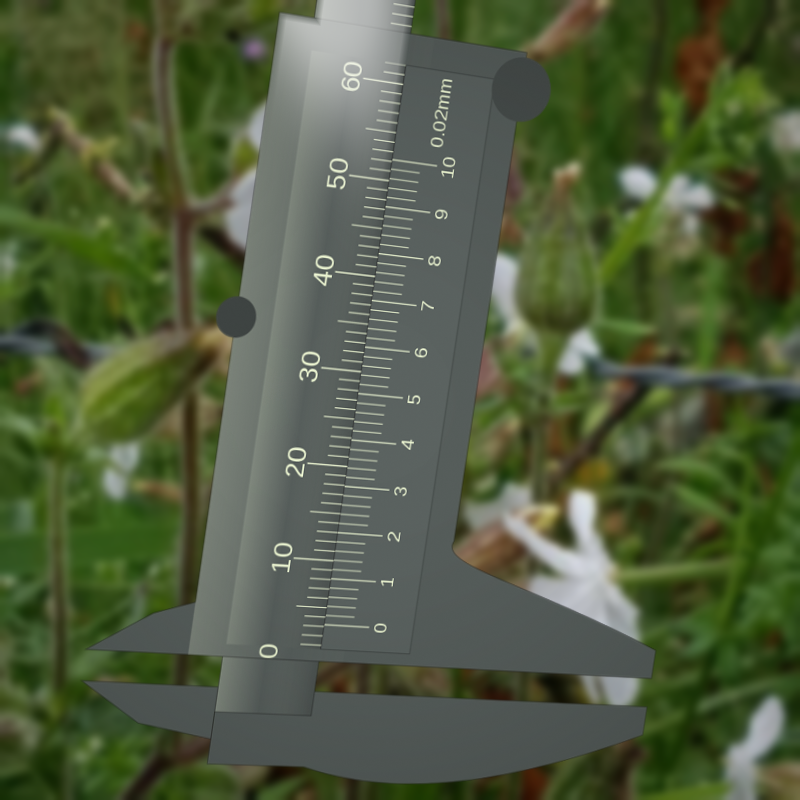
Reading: 3.2 mm
